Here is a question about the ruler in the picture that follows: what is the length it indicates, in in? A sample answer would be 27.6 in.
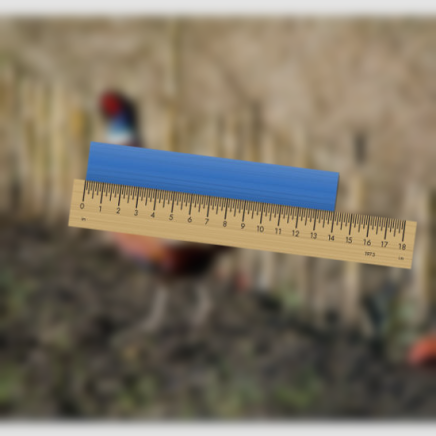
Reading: 14 in
